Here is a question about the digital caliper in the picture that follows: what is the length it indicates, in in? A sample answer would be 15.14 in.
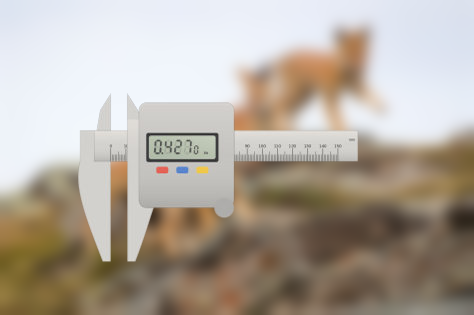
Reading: 0.4270 in
